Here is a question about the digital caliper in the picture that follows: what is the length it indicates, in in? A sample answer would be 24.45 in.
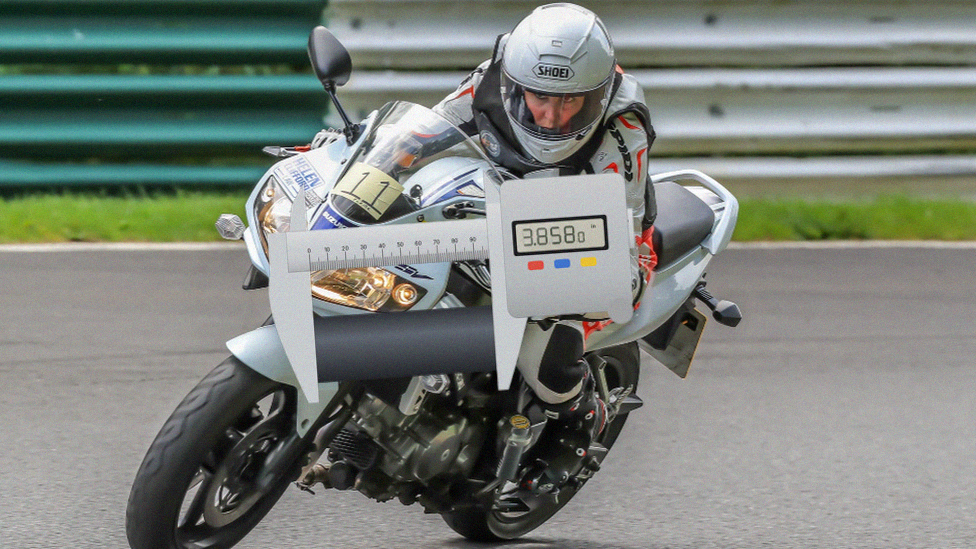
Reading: 3.8580 in
